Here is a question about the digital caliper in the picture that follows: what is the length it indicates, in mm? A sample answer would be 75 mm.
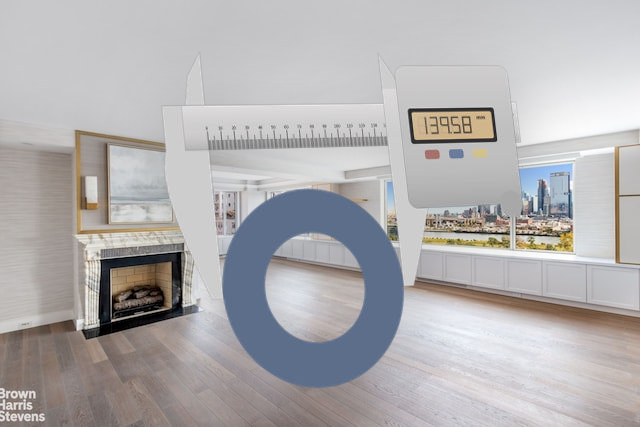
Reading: 139.58 mm
